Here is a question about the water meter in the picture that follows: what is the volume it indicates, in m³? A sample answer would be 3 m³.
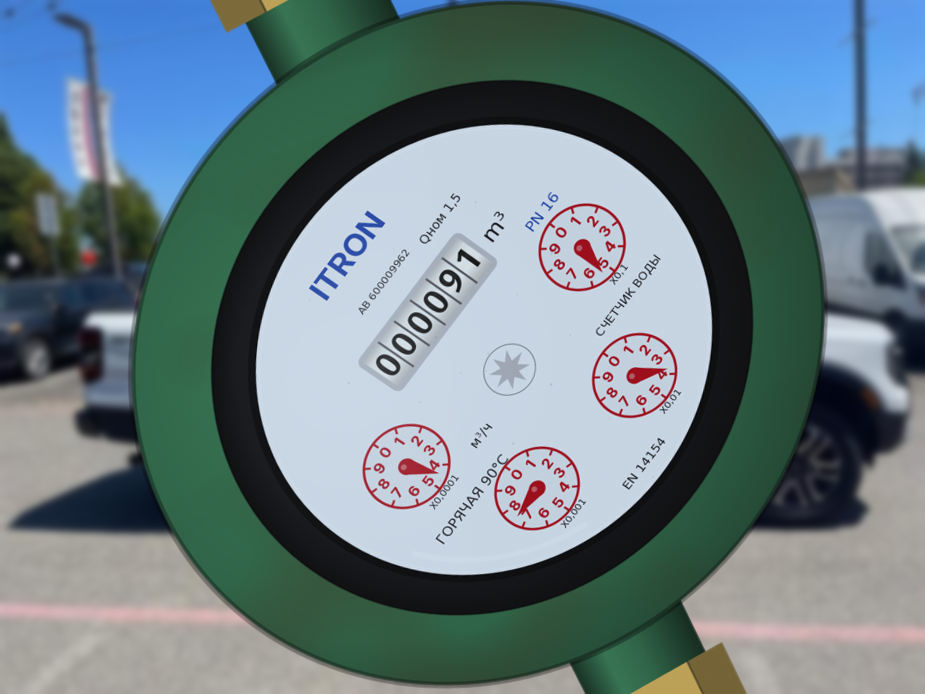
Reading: 91.5374 m³
